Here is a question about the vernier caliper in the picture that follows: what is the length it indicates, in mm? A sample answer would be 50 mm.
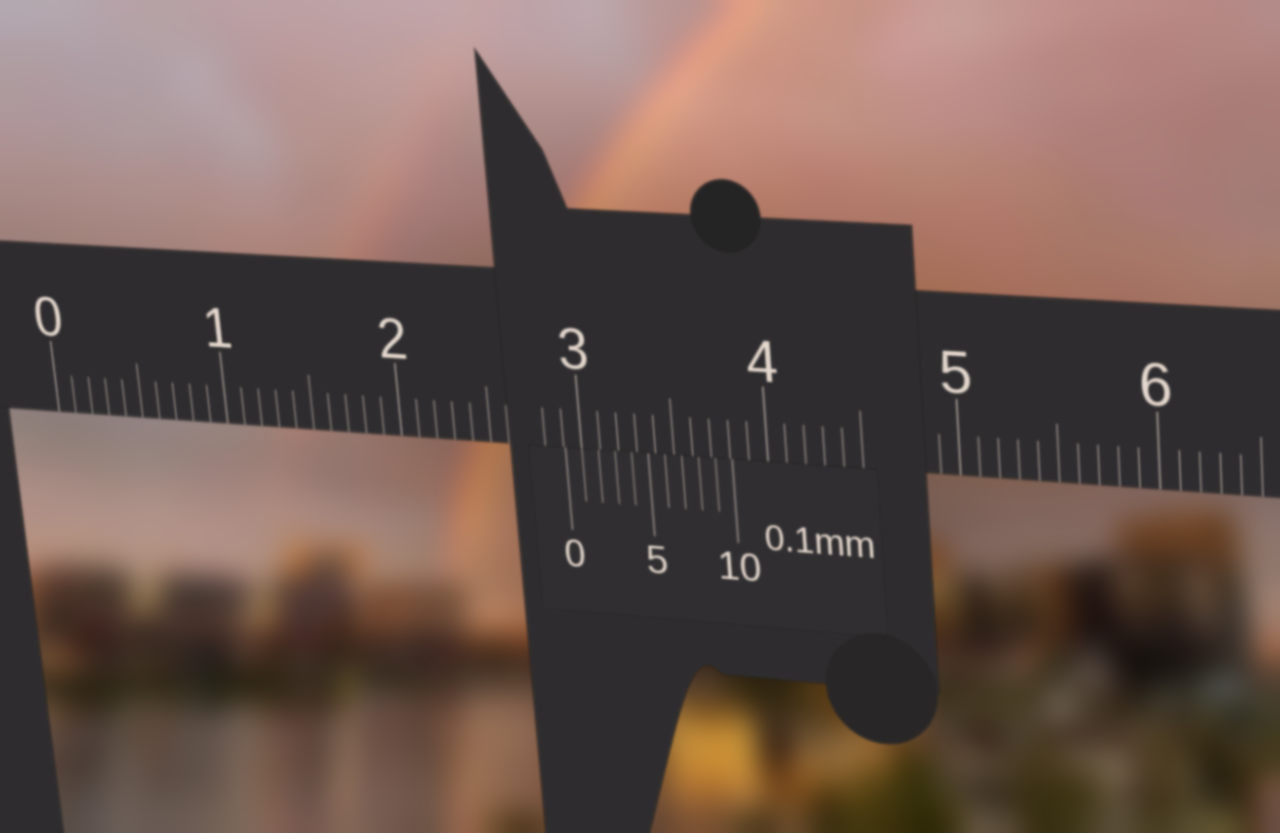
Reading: 29.1 mm
